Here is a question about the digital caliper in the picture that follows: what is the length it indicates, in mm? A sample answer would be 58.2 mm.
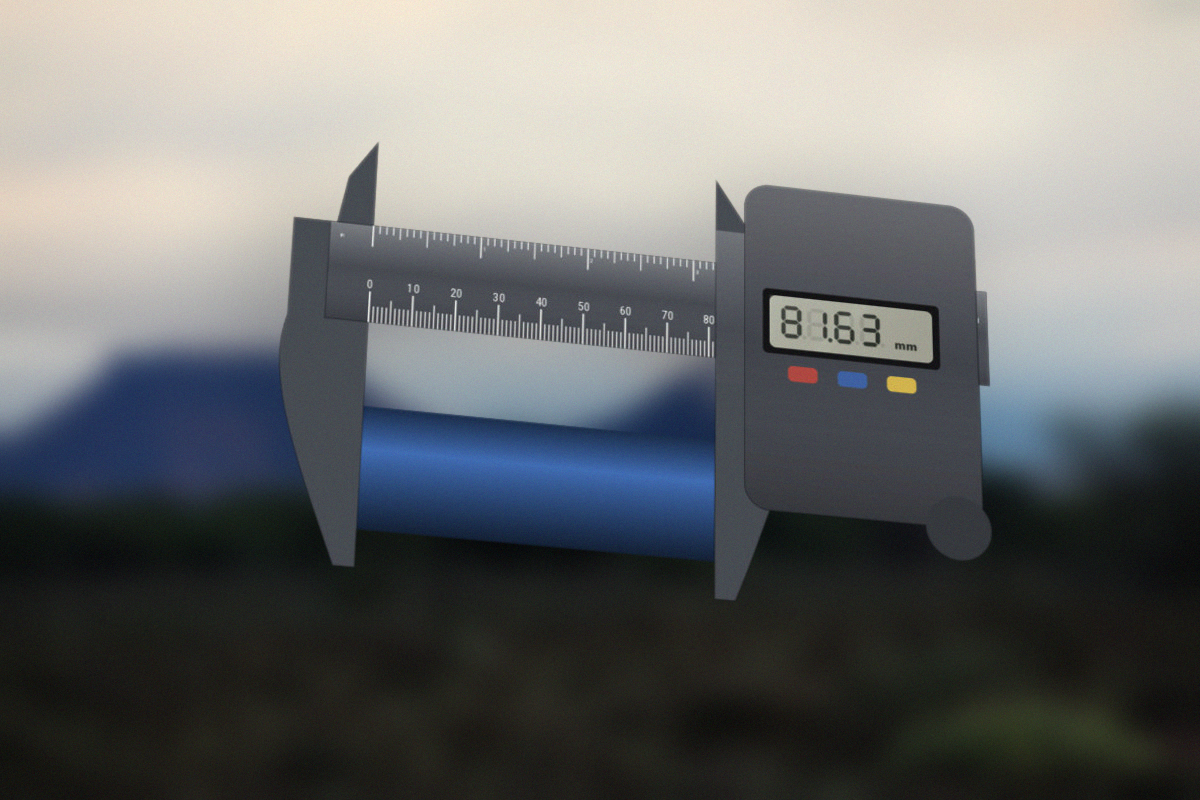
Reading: 81.63 mm
